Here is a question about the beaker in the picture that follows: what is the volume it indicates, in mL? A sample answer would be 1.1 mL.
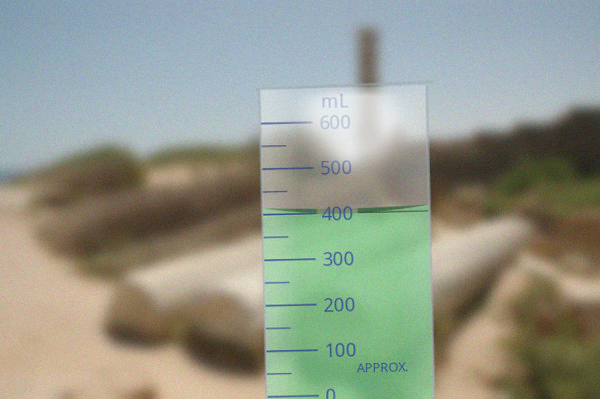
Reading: 400 mL
